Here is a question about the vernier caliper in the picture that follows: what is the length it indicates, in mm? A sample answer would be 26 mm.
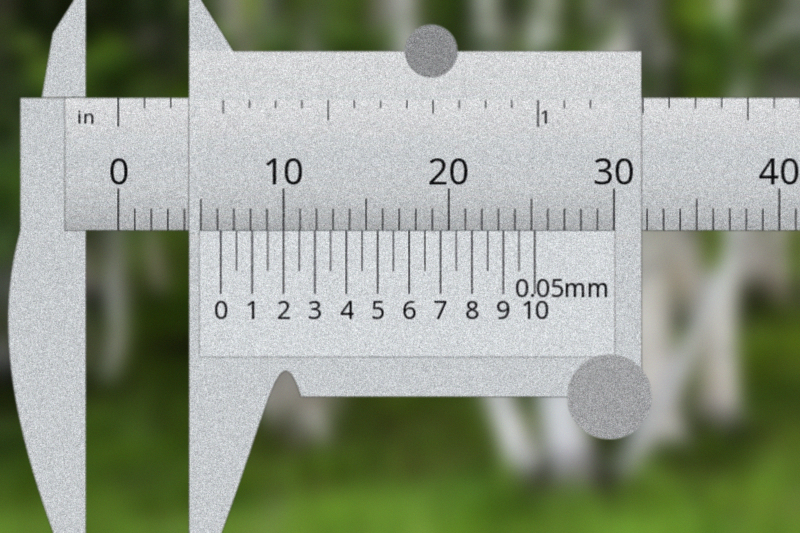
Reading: 6.2 mm
